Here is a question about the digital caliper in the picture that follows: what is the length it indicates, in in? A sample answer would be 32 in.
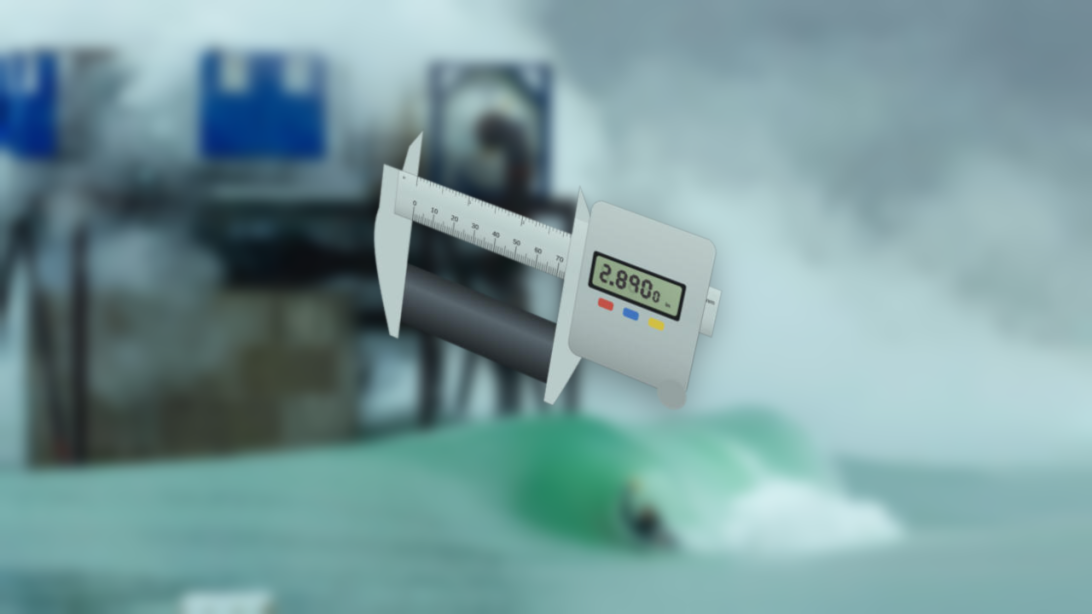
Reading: 2.8900 in
